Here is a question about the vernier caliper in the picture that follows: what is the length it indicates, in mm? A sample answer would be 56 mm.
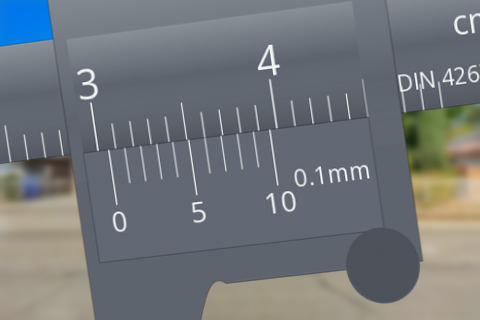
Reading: 30.6 mm
